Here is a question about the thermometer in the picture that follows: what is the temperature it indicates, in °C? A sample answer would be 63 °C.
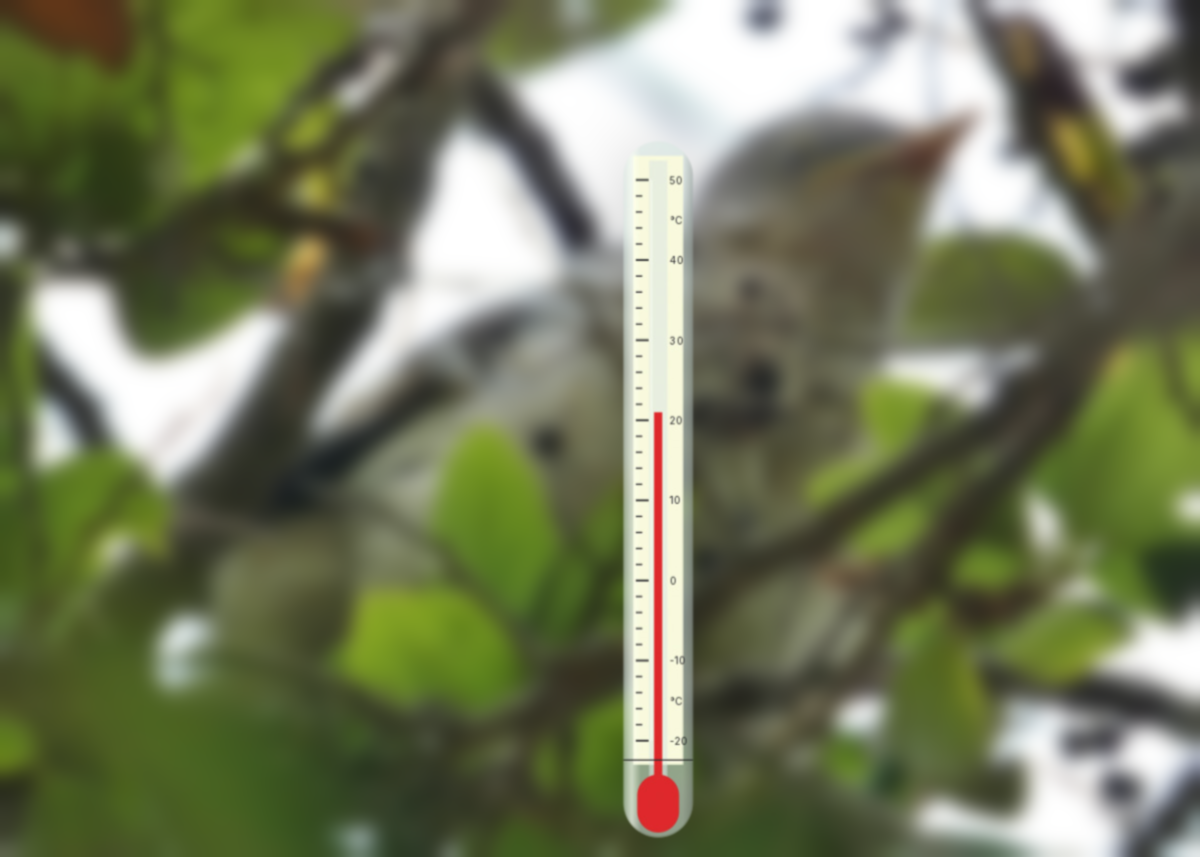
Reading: 21 °C
